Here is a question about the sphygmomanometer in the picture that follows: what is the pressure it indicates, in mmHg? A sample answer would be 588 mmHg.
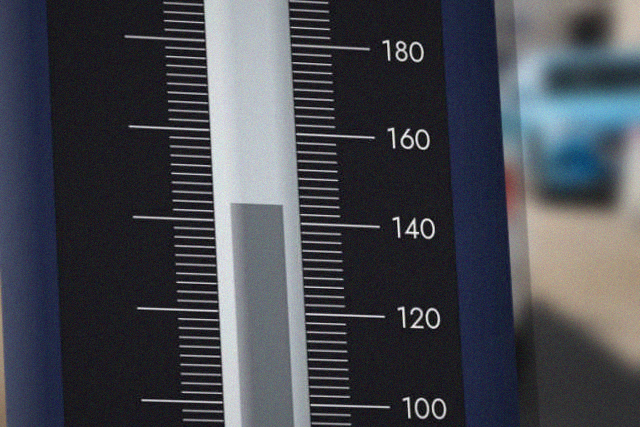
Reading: 144 mmHg
